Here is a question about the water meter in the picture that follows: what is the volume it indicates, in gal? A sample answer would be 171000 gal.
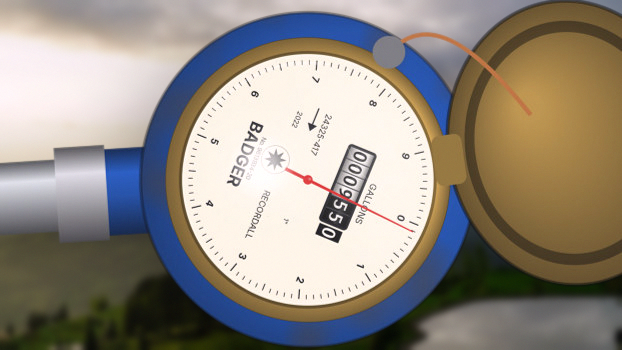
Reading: 9550.1 gal
